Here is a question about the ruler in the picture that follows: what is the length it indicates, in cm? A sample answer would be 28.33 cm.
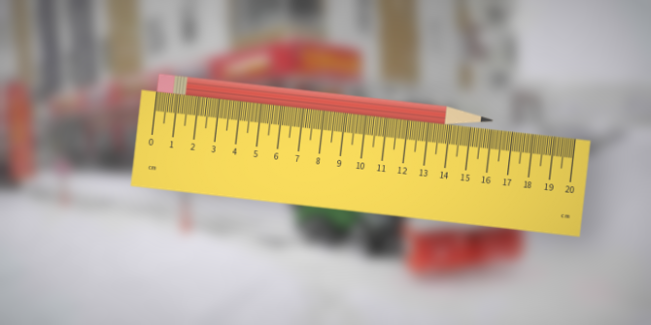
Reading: 16 cm
